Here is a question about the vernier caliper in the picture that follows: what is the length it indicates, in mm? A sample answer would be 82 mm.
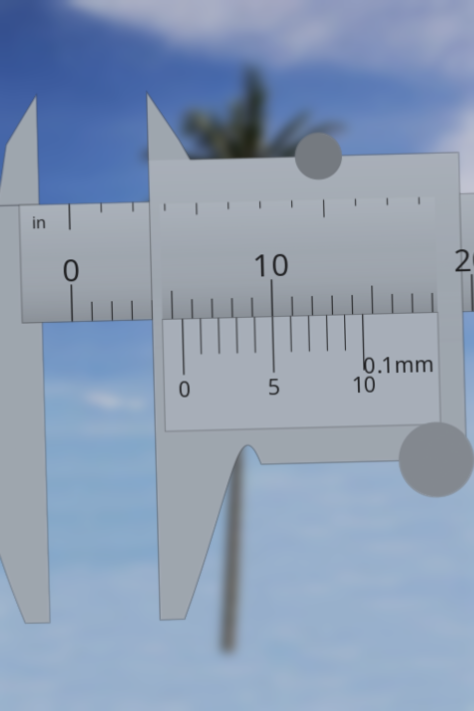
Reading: 5.5 mm
